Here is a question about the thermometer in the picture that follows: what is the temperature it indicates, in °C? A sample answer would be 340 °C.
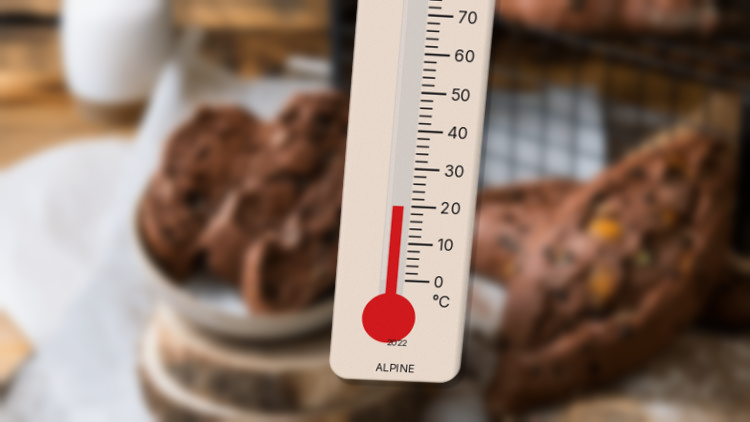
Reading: 20 °C
